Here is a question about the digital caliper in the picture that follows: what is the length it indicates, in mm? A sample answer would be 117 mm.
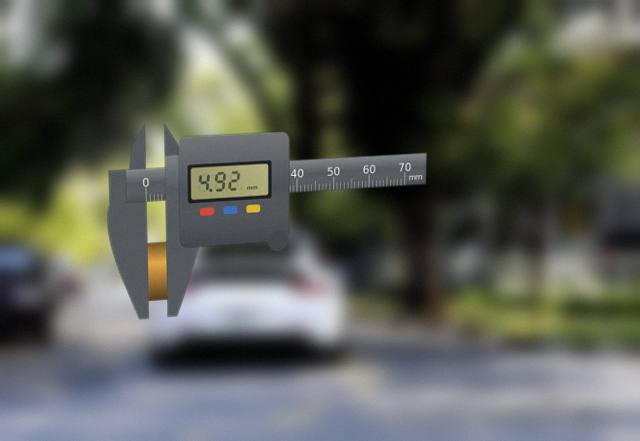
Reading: 4.92 mm
